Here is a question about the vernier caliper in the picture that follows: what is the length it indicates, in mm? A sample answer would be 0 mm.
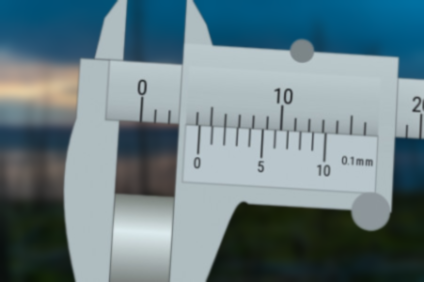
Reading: 4.2 mm
